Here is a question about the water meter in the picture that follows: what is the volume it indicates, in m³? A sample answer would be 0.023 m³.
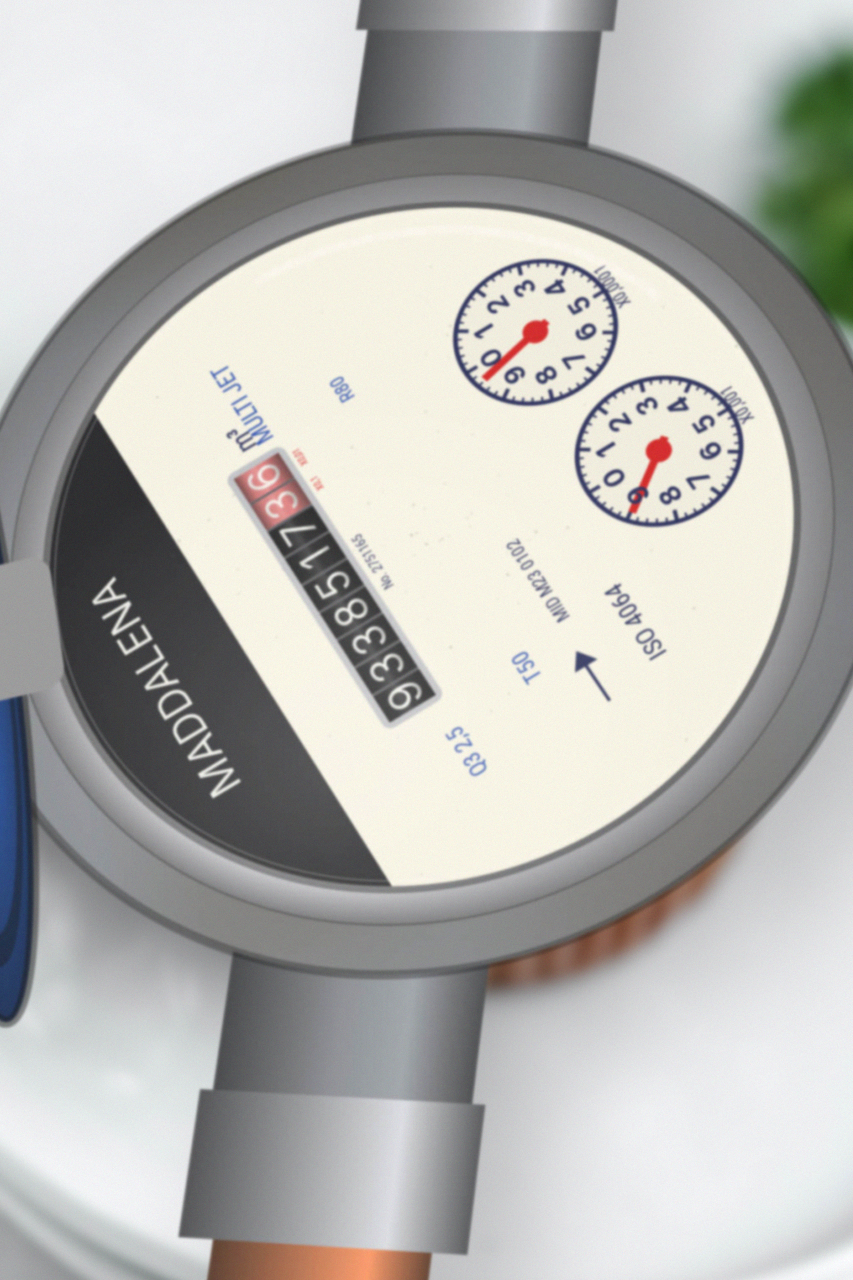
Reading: 9338517.3689 m³
